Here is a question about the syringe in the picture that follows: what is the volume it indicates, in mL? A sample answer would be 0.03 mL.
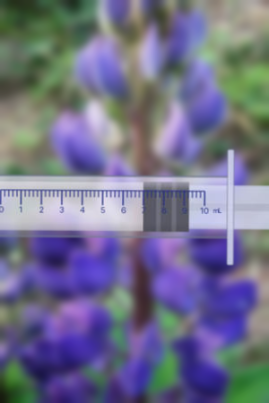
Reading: 7 mL
